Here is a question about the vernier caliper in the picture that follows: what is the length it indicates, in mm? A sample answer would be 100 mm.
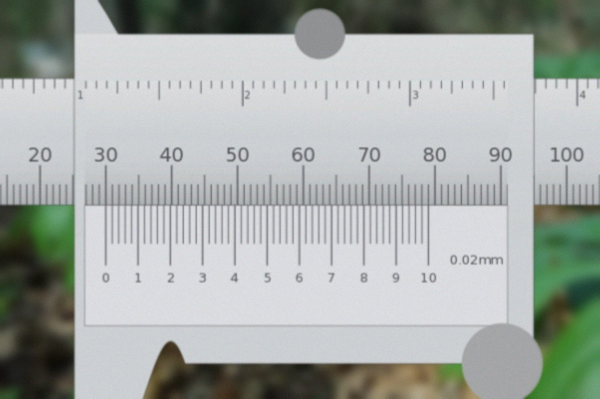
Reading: 30.0 mm
